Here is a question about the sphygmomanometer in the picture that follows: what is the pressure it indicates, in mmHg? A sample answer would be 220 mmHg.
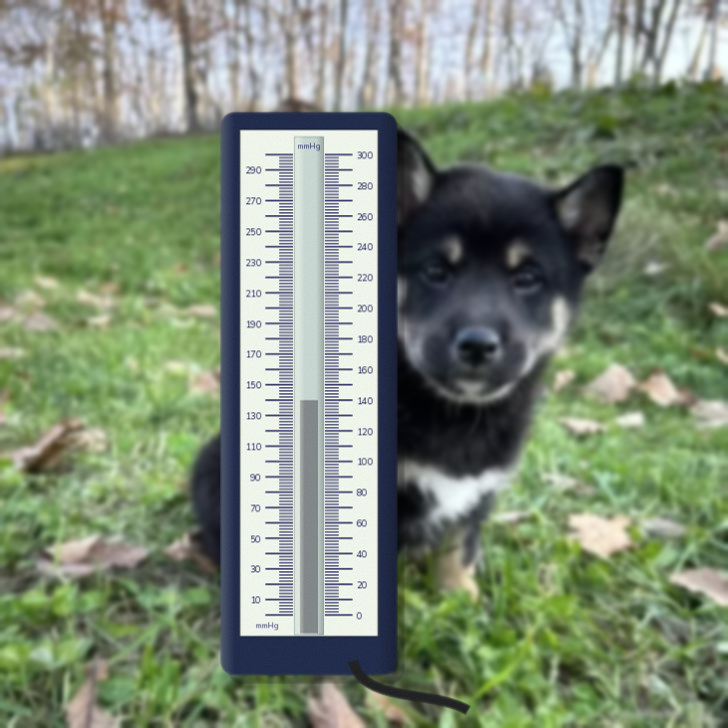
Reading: 140 mmHg
